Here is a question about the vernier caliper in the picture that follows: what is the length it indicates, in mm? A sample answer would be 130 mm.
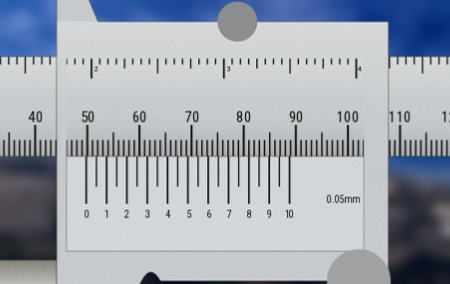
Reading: 49.8 mm
